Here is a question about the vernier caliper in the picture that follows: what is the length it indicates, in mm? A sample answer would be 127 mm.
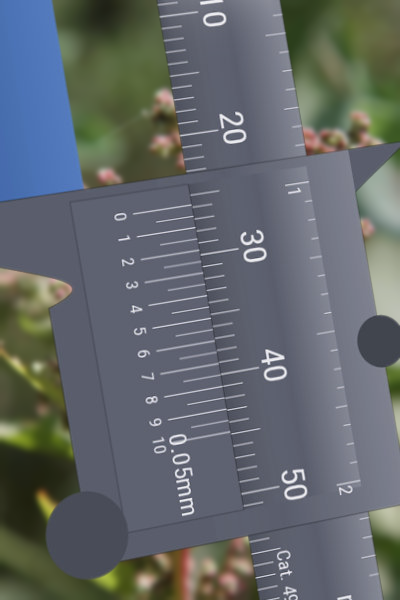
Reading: 25.8 mm
